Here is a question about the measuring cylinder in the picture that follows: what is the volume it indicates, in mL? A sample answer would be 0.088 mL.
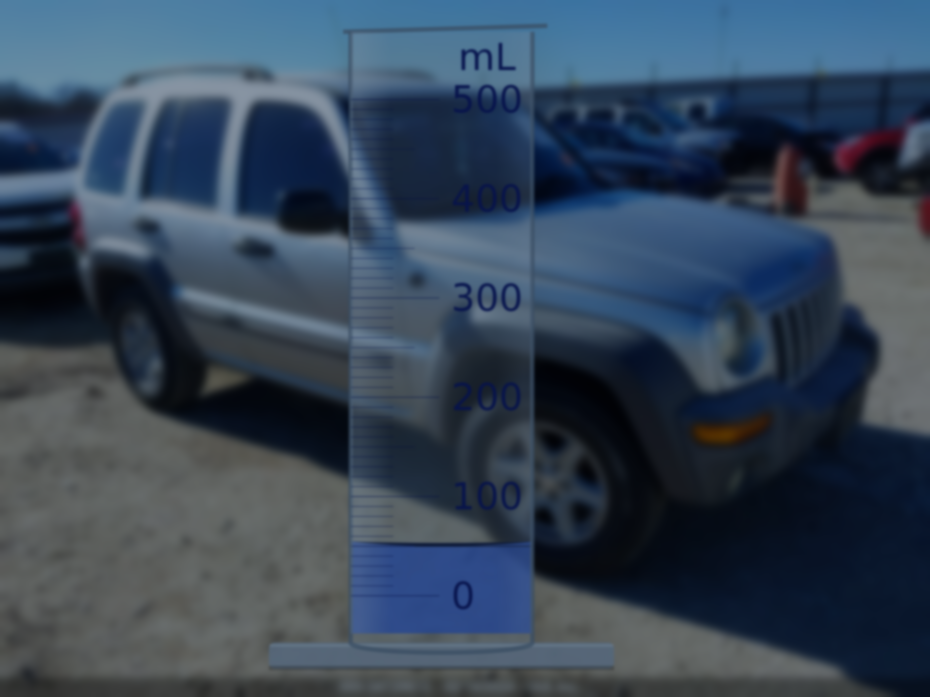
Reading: 50 mL
